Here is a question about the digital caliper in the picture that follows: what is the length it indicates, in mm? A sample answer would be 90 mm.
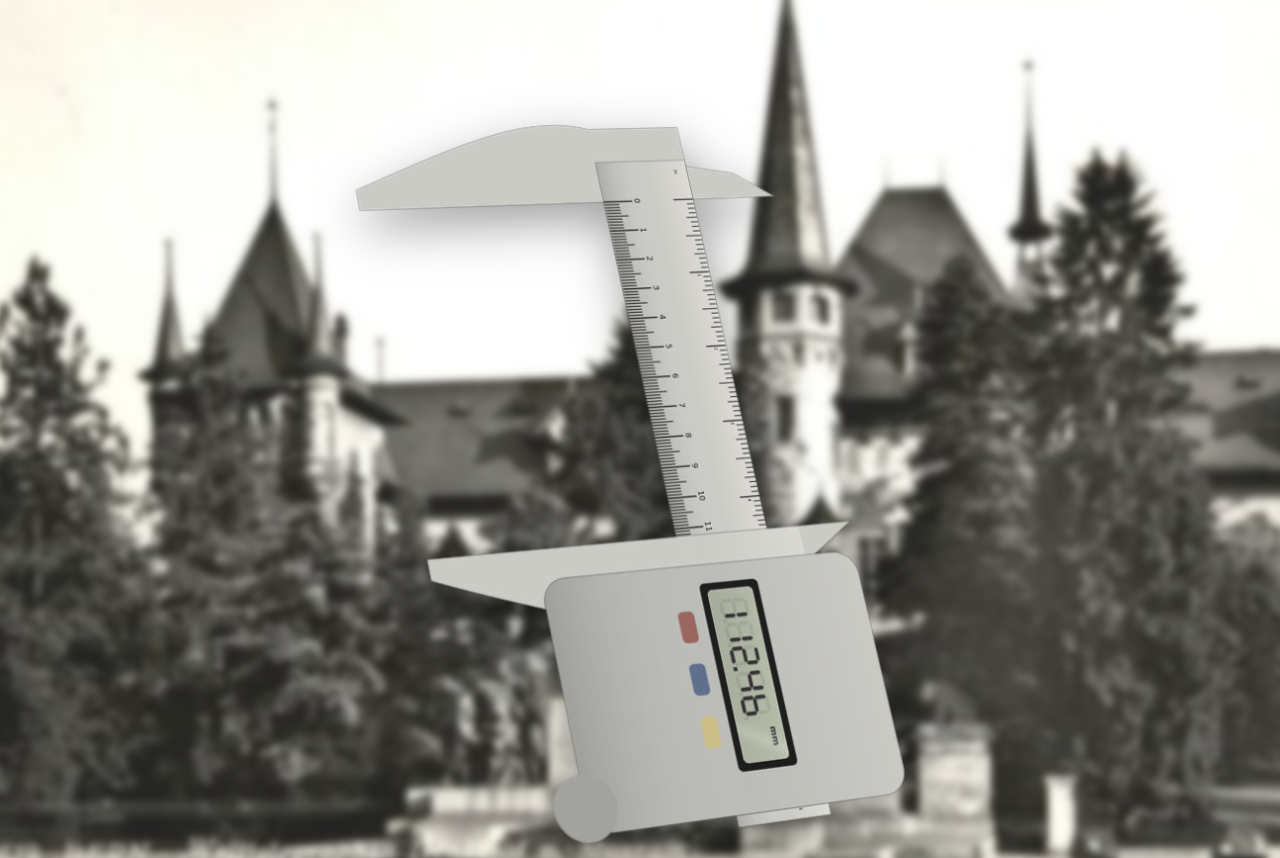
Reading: 112.46 mm
